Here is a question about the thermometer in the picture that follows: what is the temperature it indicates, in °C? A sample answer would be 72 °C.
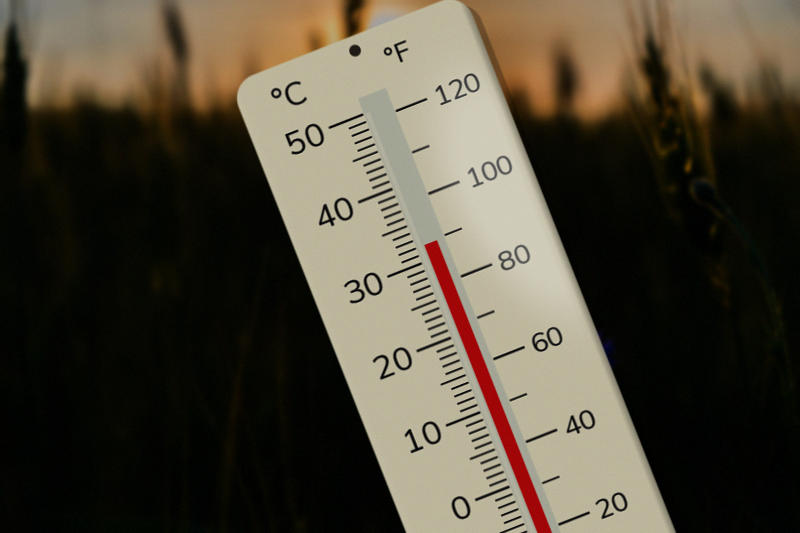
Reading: 32 °C
